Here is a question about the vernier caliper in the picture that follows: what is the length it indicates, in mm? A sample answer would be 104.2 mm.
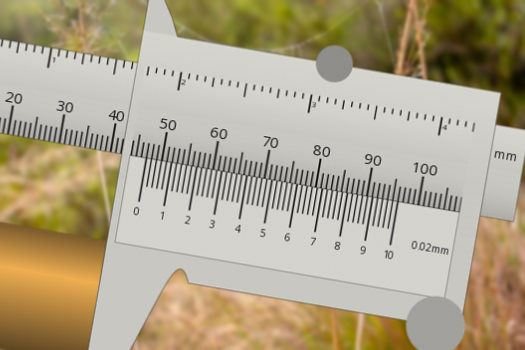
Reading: 47.0 mm
